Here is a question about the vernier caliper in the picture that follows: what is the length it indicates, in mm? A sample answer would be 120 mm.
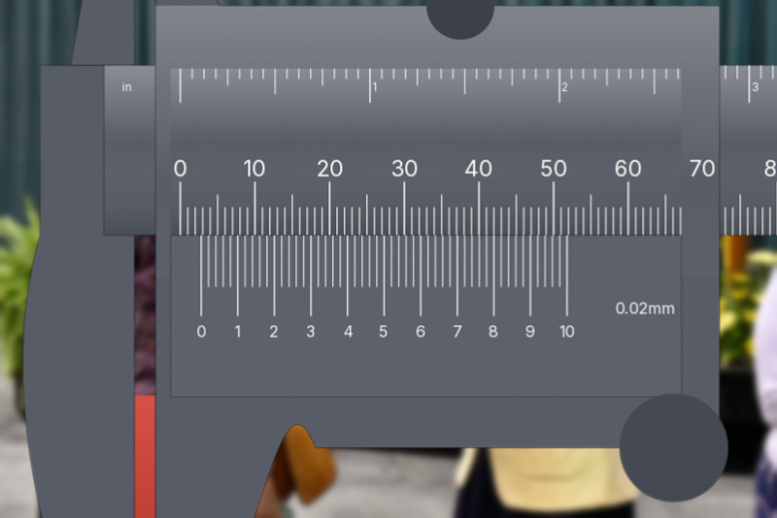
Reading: 2.8 mm
